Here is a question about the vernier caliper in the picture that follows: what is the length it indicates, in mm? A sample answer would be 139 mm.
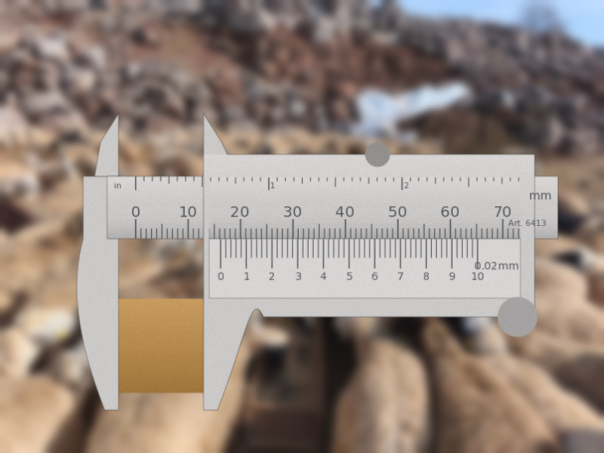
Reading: 16.2 mm
